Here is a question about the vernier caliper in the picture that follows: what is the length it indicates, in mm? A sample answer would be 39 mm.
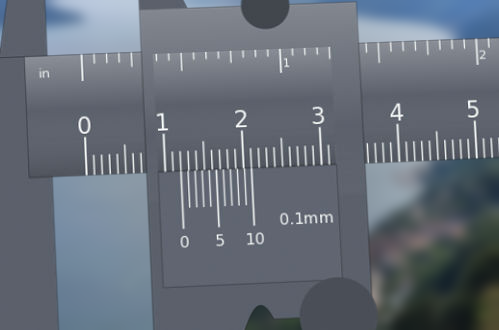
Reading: 12.0 mm
